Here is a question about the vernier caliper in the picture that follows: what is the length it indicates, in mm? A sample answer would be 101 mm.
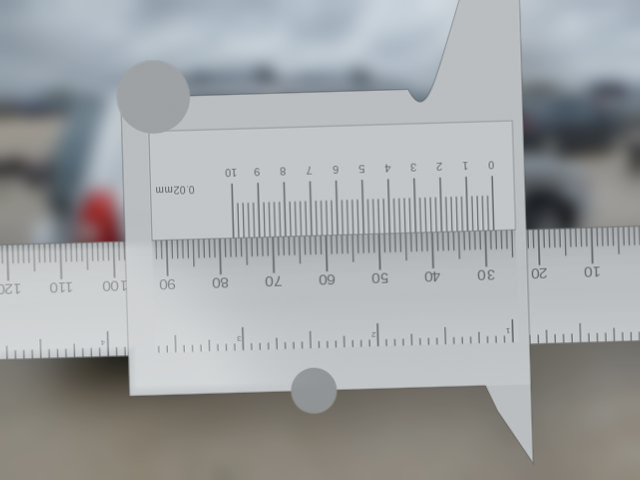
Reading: 28.4 mm
